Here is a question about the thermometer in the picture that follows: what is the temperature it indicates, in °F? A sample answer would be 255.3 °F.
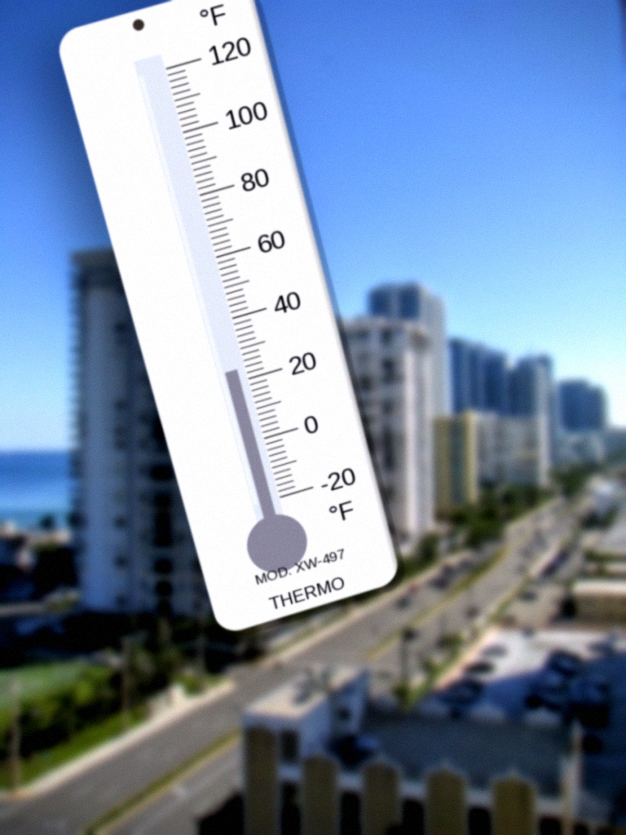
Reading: 24 °F
